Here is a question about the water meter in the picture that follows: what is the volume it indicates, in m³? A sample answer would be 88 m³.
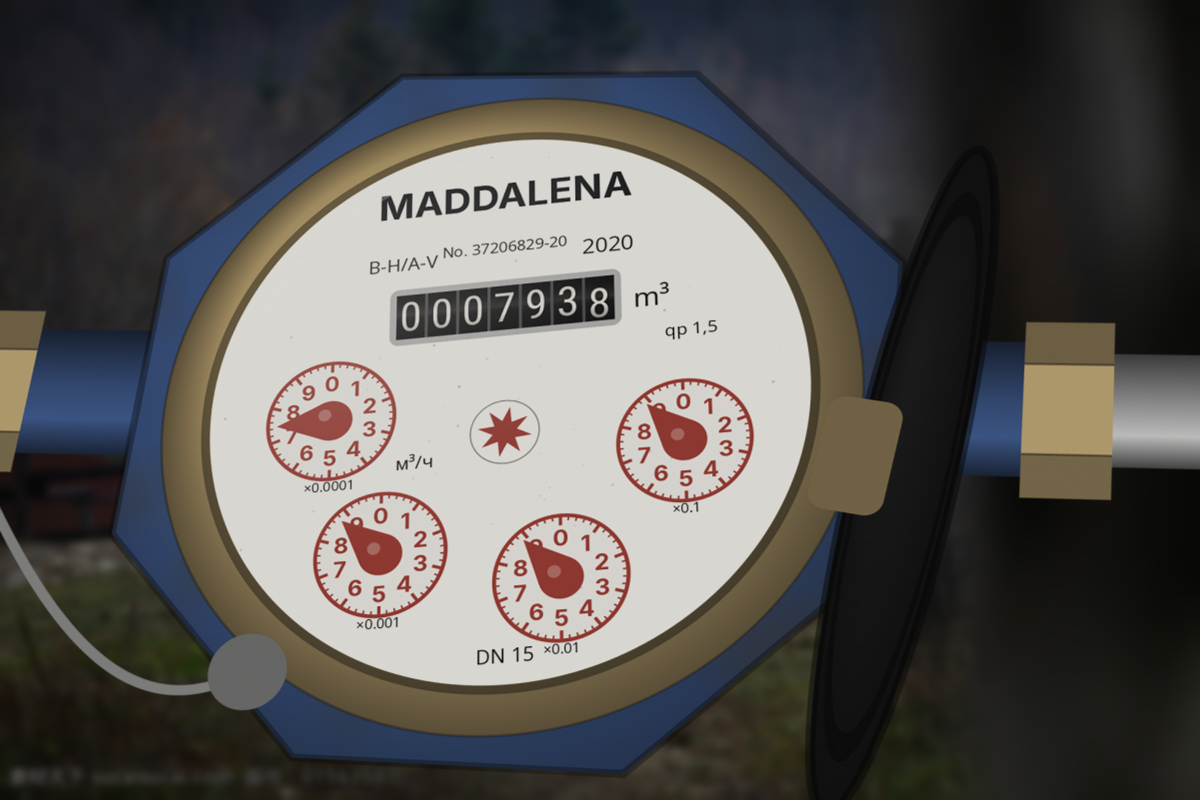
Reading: 7937.8887 m³
